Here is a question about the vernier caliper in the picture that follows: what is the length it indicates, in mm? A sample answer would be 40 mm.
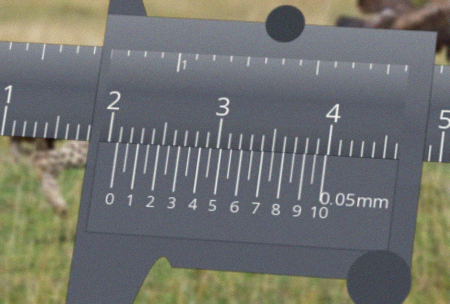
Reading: 20.8 mm
